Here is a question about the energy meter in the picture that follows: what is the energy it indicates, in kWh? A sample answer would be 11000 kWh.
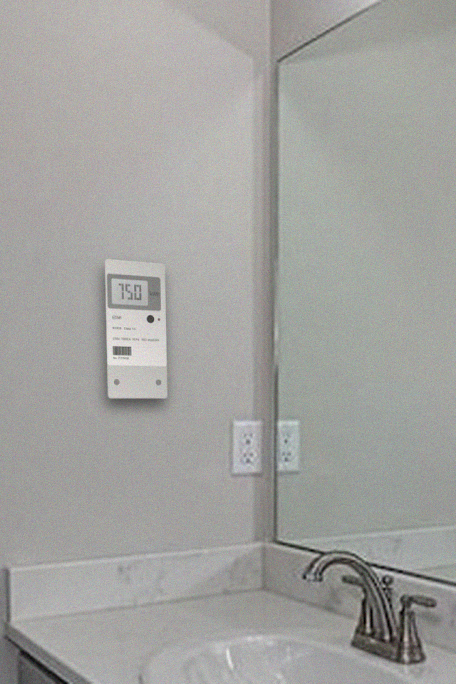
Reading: 750 kWh
